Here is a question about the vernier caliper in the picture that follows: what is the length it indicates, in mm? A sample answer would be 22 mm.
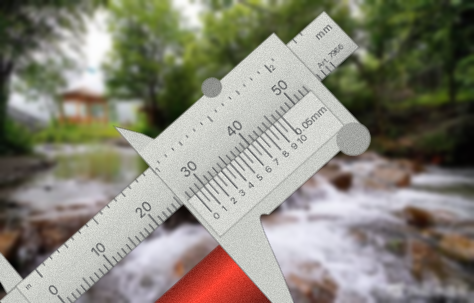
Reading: 28.0 mm
